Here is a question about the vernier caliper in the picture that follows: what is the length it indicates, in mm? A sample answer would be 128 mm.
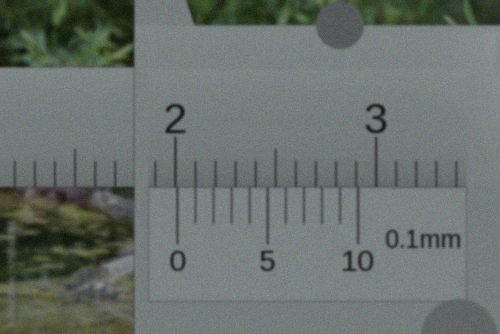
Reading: 20.1 mm
